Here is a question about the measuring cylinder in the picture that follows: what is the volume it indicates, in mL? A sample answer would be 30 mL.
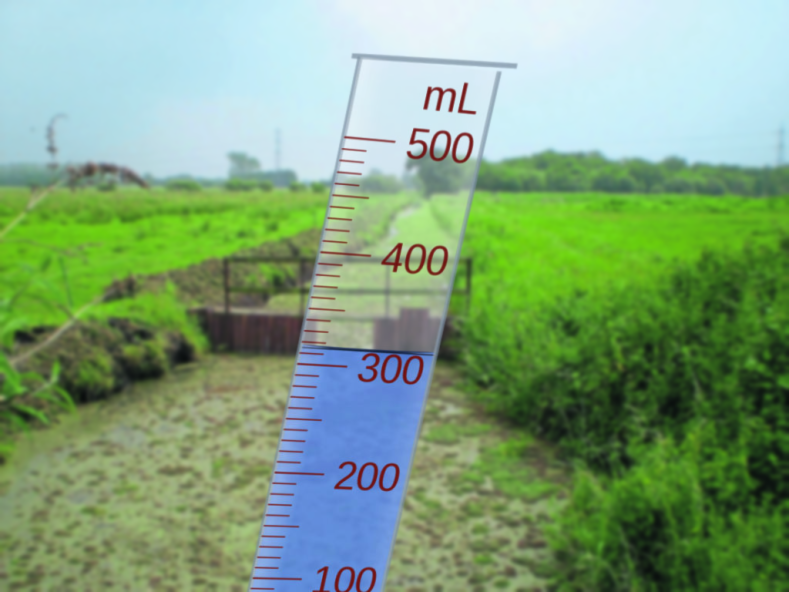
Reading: 315 mL
